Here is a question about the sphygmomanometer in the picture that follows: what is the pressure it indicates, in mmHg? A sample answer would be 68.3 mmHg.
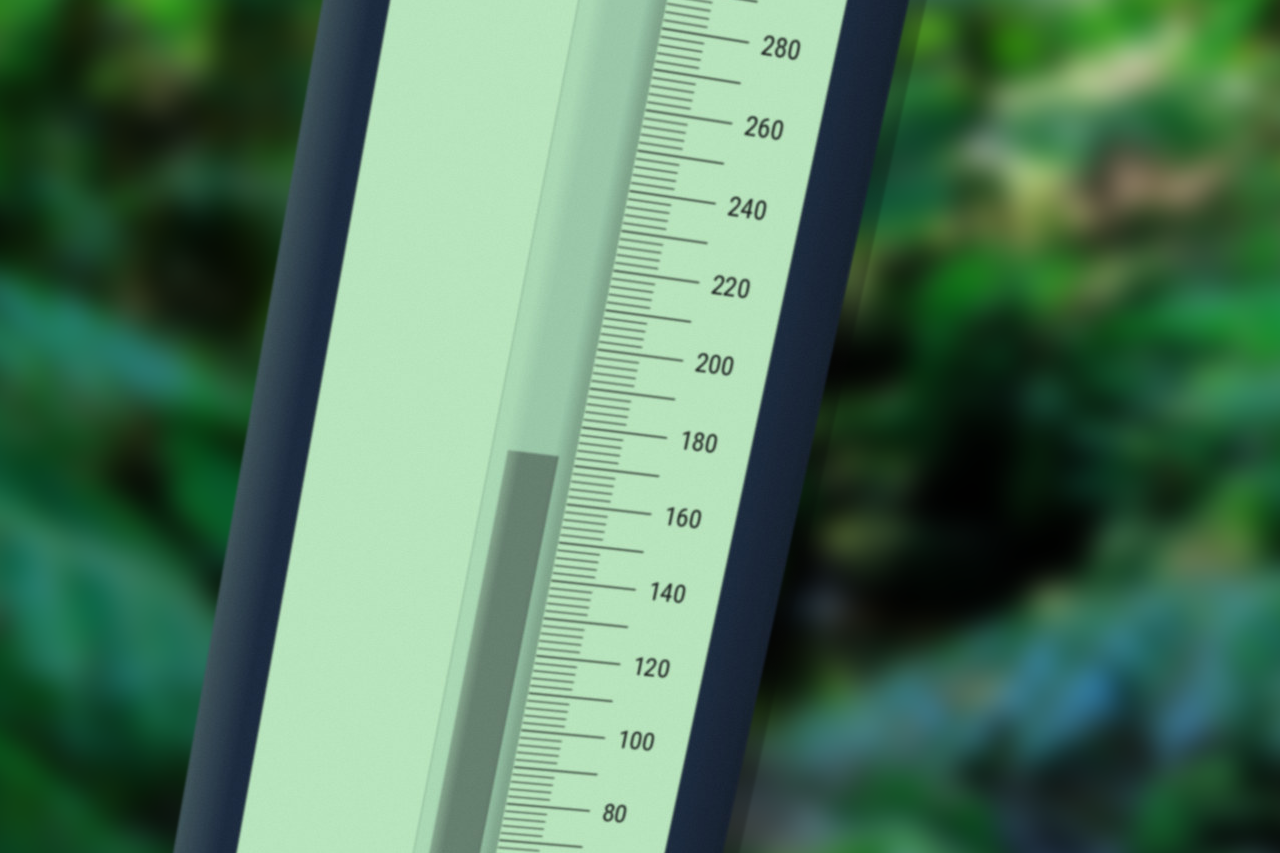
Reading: 172 mmHg
